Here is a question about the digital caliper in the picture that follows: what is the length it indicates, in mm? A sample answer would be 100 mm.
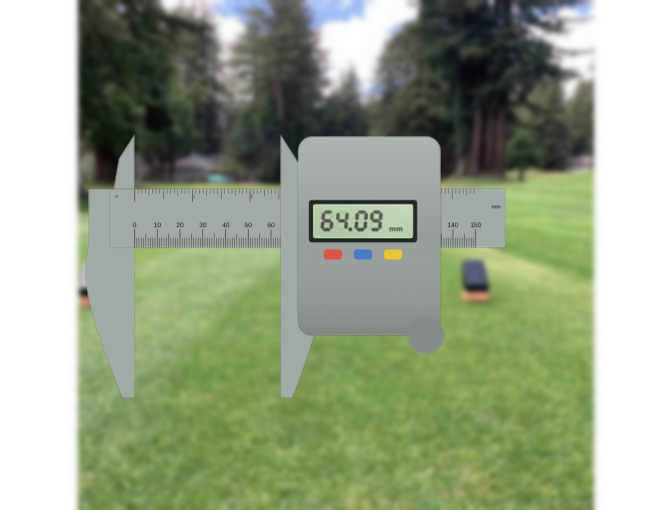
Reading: 64.09 mm
